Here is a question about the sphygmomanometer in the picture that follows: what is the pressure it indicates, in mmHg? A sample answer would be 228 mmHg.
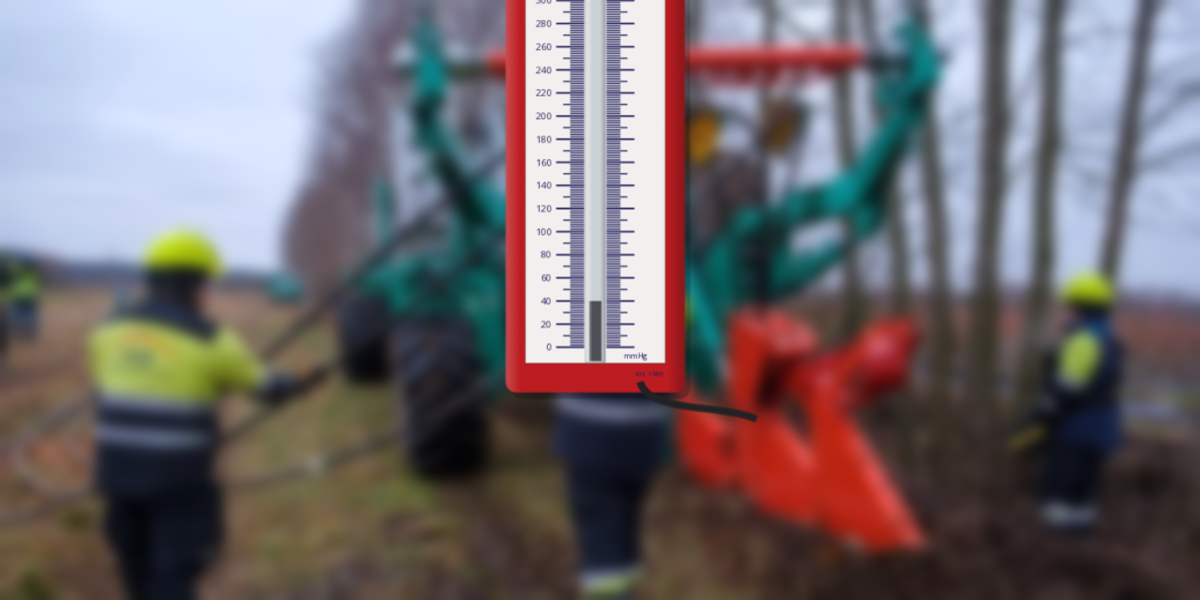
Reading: 40 mmHg
